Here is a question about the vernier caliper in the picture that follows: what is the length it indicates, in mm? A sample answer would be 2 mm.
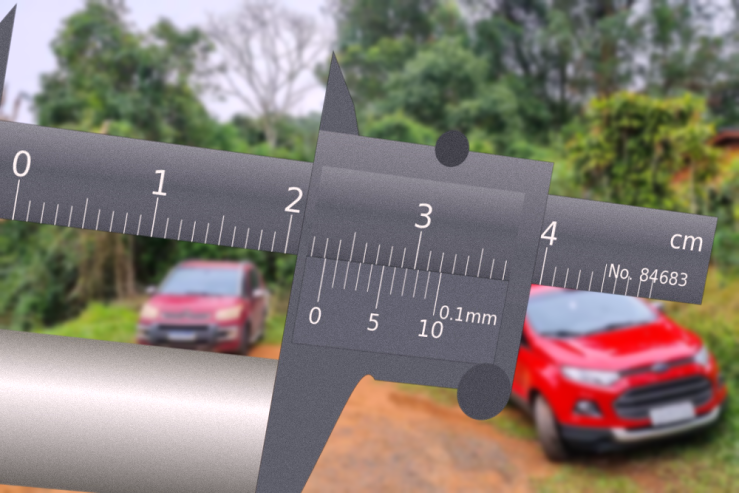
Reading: 23.1 mm
